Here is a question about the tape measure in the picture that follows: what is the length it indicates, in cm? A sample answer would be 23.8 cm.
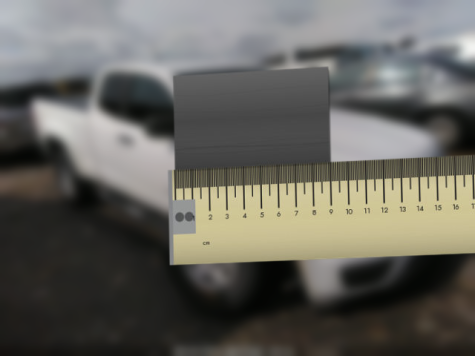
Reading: 9 cm
